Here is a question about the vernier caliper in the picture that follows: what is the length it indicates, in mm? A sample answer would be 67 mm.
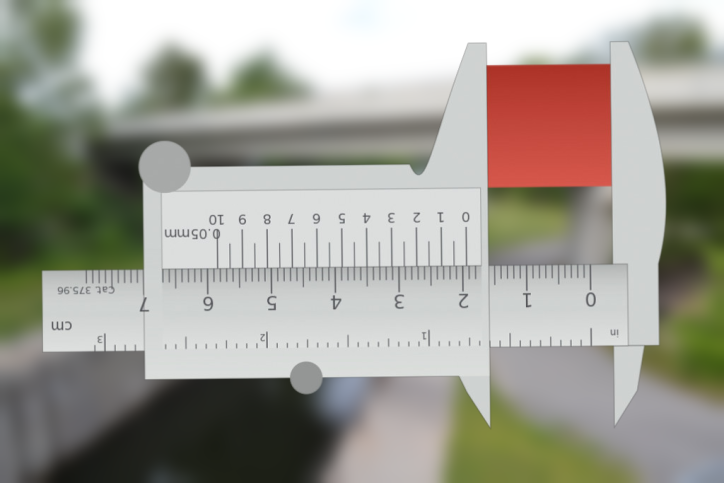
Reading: 19.4 mm
